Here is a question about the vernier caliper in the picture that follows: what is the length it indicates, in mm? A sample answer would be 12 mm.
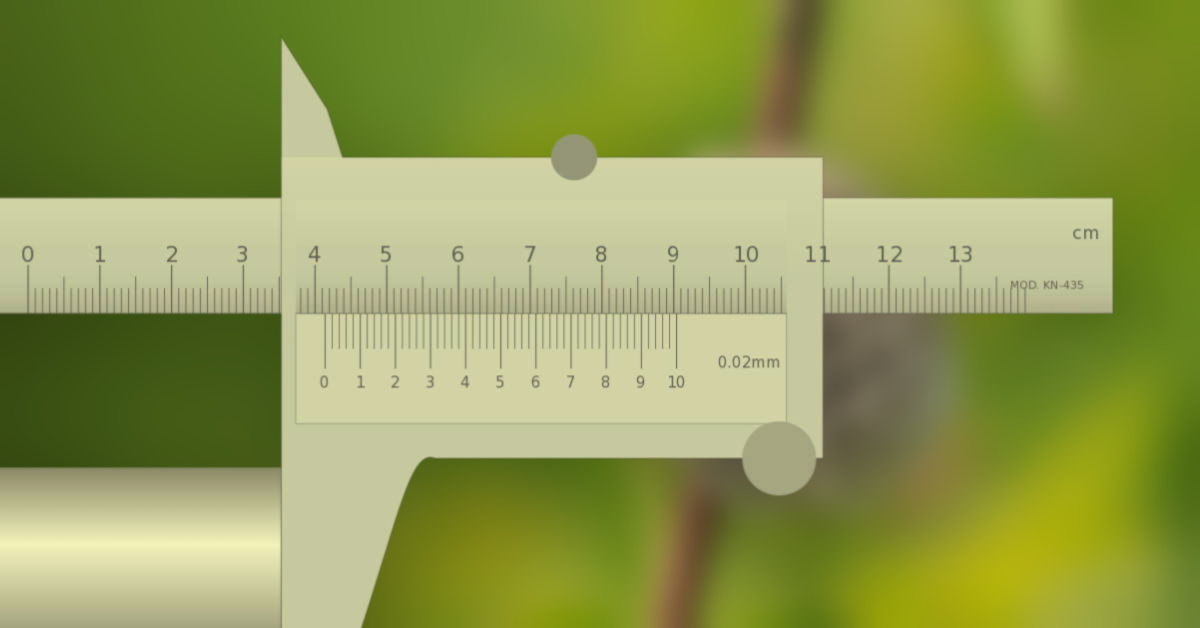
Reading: 41.4 mm
